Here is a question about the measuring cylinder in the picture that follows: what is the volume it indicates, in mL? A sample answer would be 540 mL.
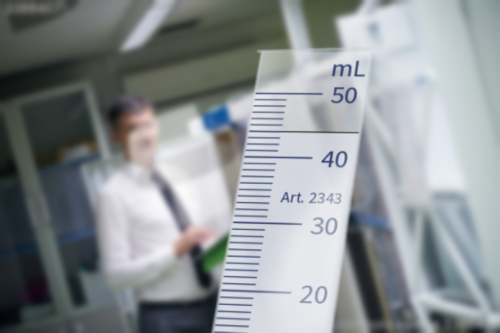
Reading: 44 mL
